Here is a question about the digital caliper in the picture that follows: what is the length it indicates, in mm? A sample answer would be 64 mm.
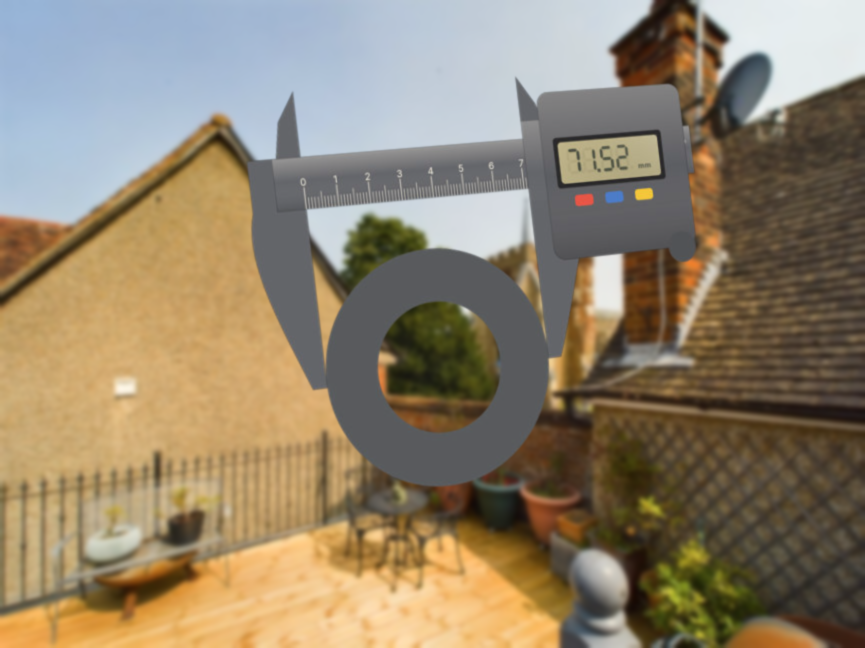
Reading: 71.52 mm
